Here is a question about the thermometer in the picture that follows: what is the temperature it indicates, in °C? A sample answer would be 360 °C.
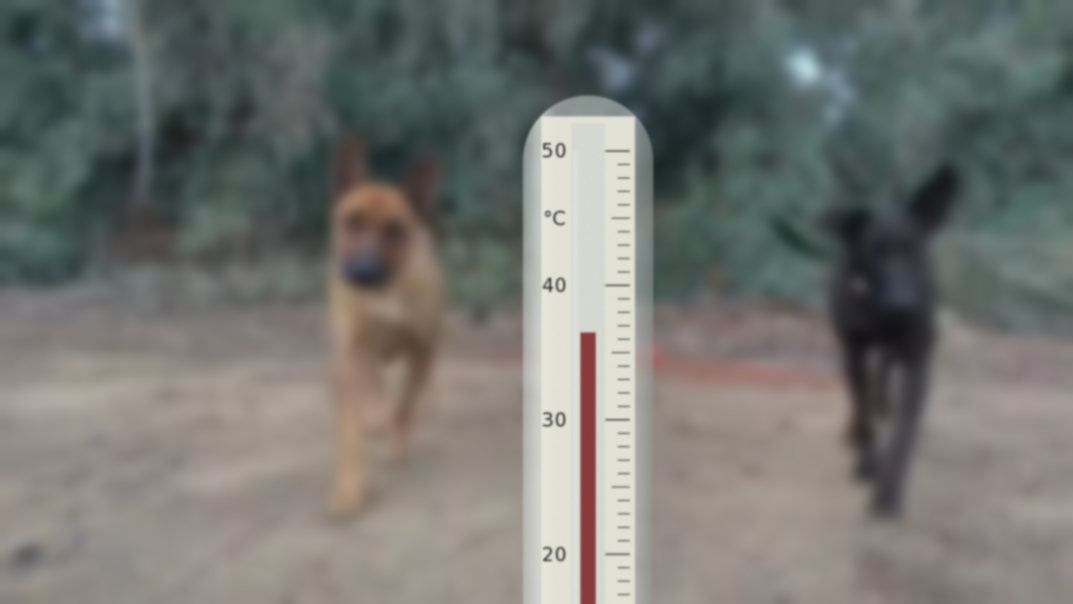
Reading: 36.5 °C
